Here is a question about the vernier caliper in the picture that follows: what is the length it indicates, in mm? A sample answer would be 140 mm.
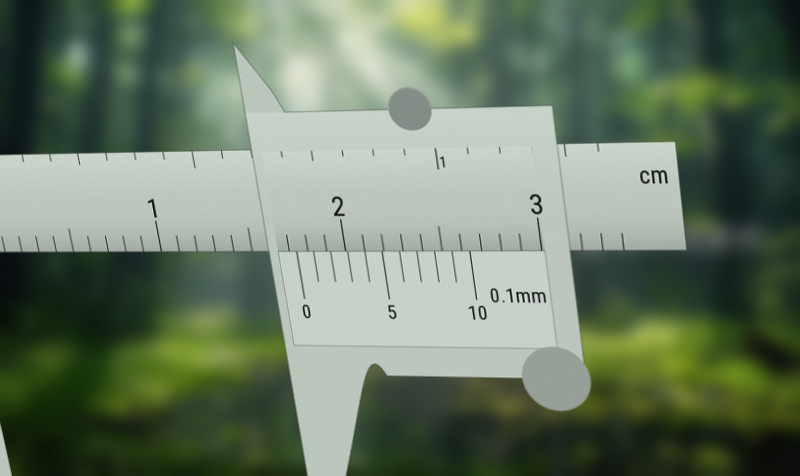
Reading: 17.4 mm
